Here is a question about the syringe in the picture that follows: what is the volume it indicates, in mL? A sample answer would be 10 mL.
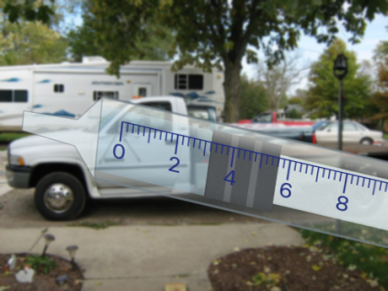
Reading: 3.2 mL
